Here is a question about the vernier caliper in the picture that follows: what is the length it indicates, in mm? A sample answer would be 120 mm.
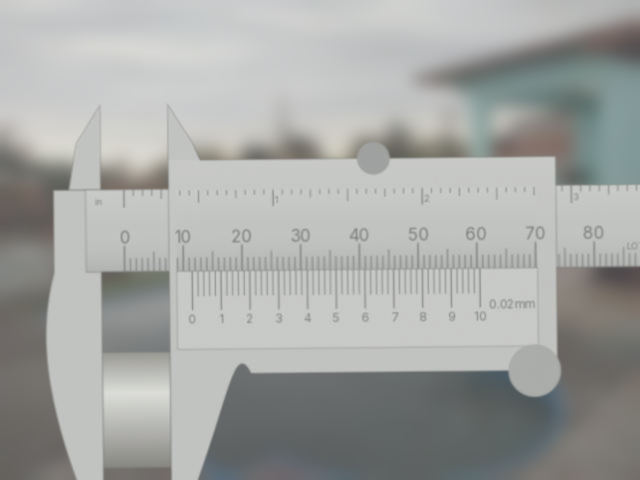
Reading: 11.5 mm
